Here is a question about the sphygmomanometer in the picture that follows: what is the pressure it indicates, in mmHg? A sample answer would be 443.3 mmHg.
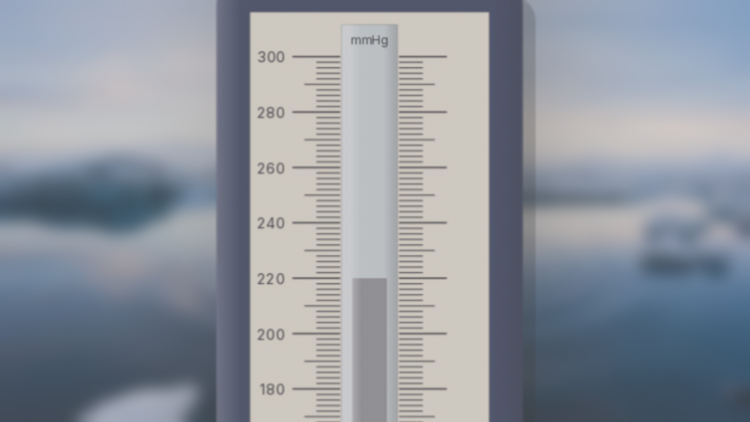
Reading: 220 mmHg
